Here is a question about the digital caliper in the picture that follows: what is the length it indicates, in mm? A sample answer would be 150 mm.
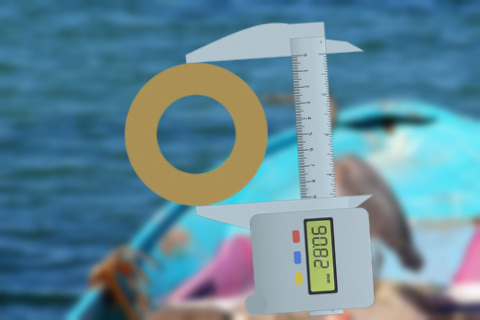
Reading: 90.82 mm
